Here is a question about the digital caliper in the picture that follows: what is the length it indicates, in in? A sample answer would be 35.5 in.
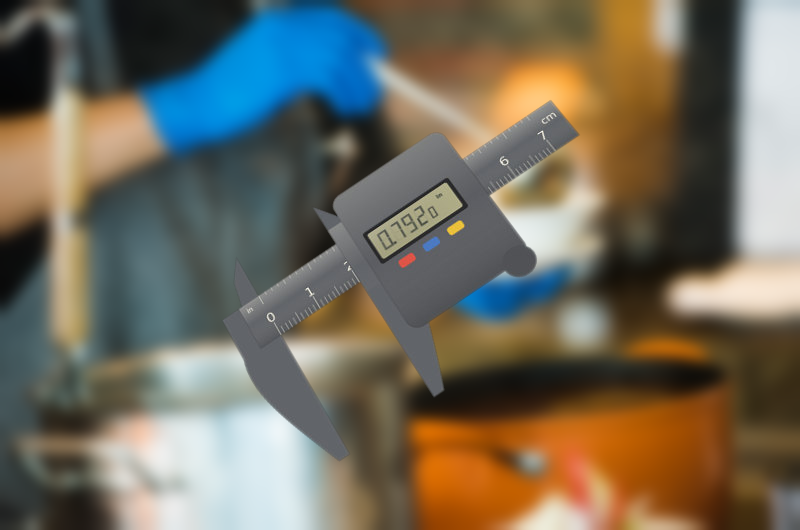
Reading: 0.7920 in
